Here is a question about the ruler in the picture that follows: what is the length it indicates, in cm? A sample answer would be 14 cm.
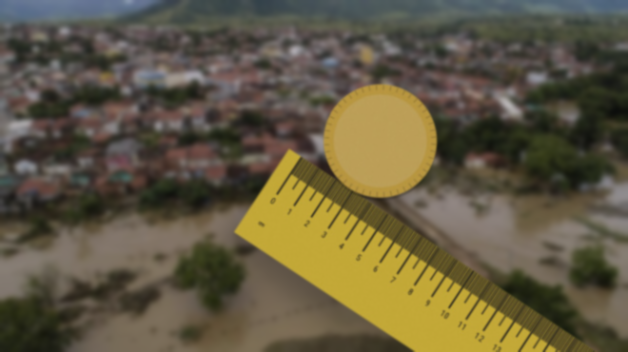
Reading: 5.5 cm
